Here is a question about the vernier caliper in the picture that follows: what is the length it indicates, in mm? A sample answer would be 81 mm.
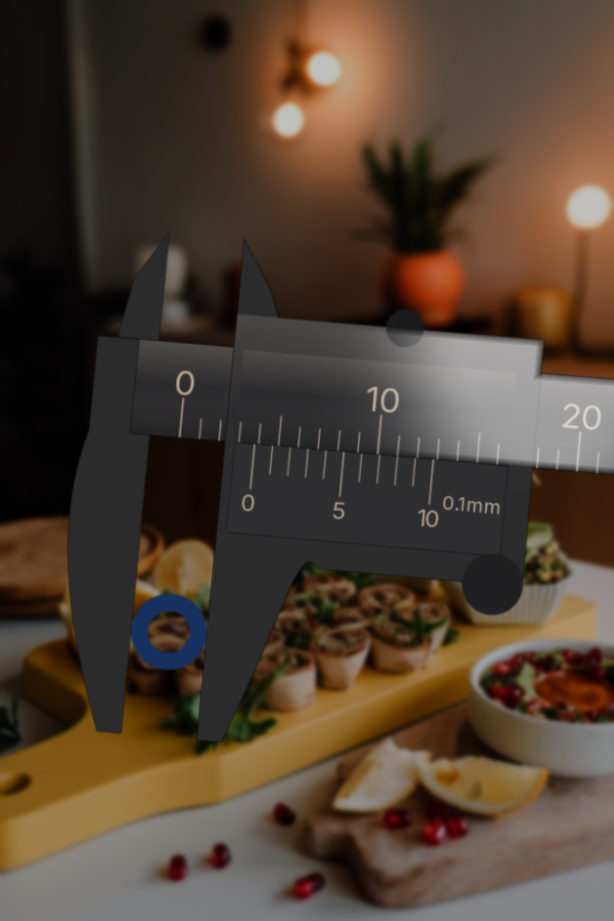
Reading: 3.8 mm
